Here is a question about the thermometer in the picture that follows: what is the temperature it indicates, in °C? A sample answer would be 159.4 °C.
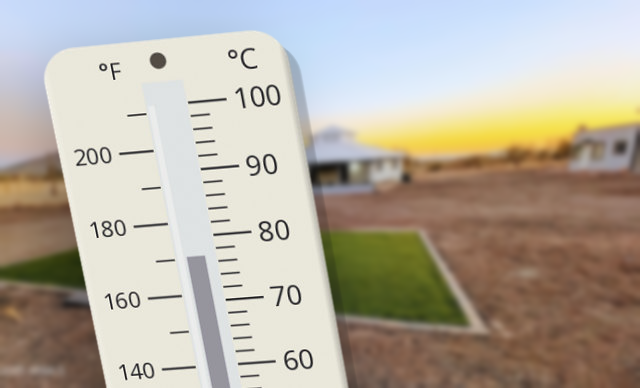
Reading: 77 °C
